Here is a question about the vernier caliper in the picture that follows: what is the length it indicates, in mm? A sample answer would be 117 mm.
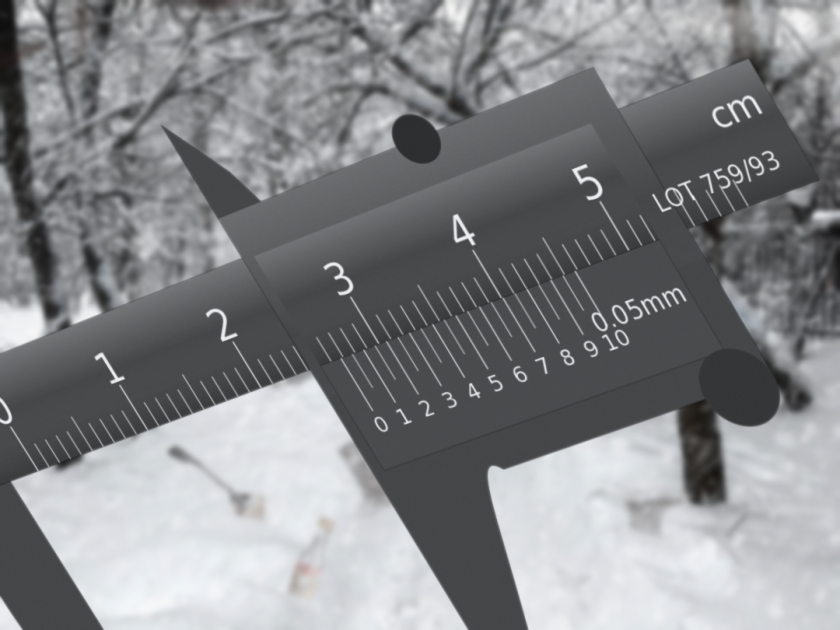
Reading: 26.8 mm
